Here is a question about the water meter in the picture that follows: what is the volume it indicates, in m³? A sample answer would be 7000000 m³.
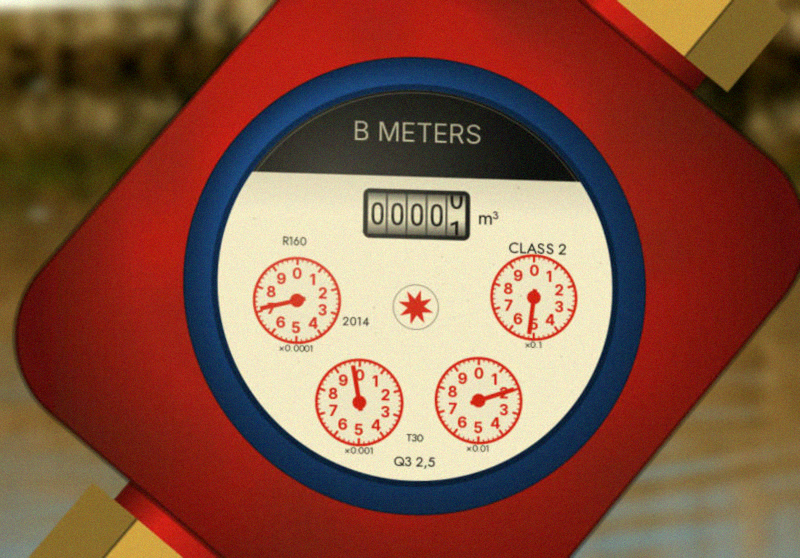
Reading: 0.5197 m³
